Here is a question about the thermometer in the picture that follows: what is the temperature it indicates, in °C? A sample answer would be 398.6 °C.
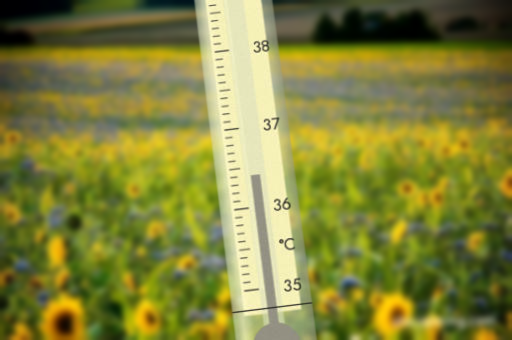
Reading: 36.4 °C
